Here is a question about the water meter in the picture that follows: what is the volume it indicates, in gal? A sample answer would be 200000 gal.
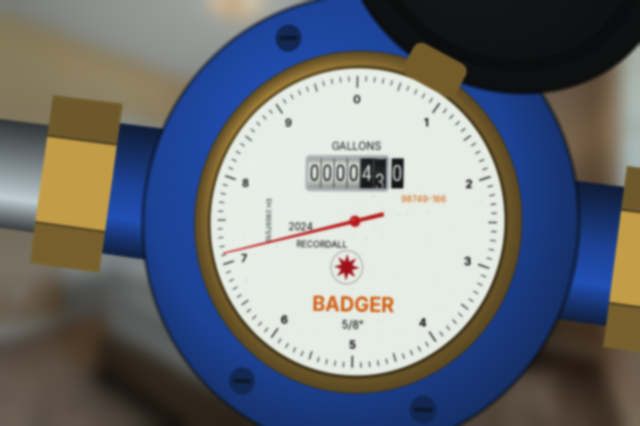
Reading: 427.1 gal
